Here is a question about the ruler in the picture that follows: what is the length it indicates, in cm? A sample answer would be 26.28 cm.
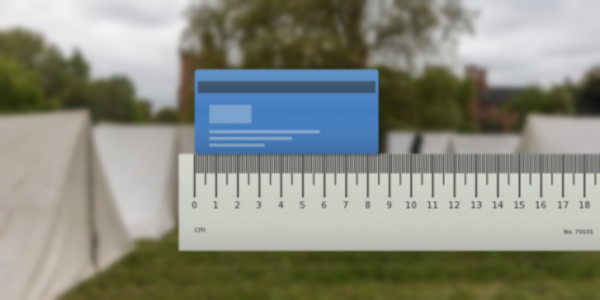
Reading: 8.5 cm
